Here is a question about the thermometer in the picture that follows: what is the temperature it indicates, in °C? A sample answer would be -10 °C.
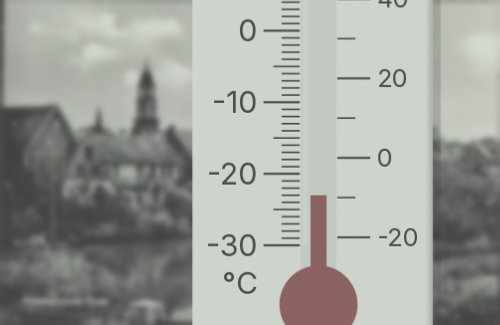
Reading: -23 °C
